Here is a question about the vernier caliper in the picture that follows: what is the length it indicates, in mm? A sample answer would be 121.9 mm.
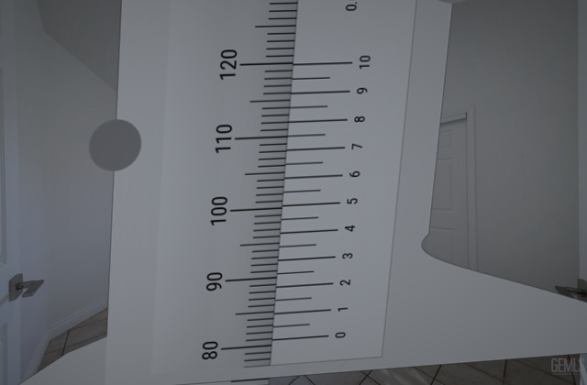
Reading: 80.8 mm
